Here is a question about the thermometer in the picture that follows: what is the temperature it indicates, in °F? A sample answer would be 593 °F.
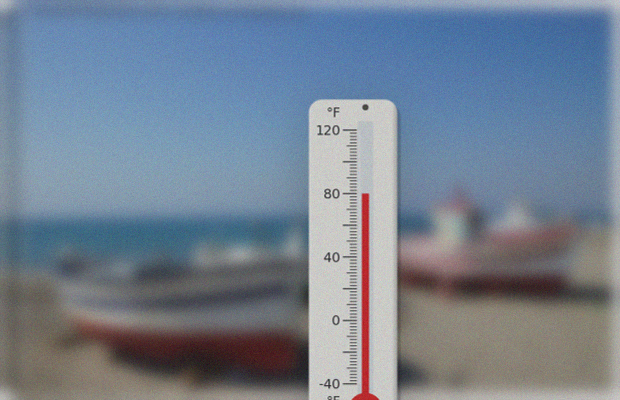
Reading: 80 °F
